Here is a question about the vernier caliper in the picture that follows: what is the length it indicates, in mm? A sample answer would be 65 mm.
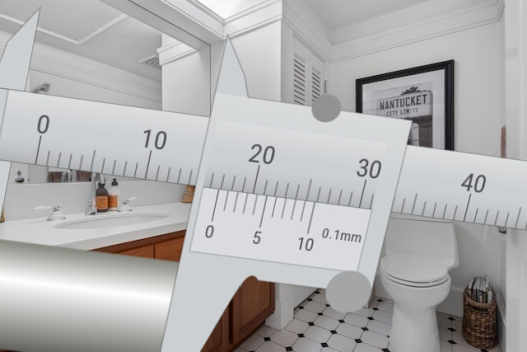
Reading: 16.8 mm
